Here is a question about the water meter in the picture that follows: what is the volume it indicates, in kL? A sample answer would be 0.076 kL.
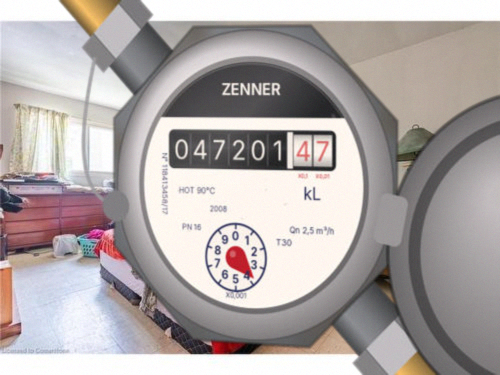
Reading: 47201.473 kL
